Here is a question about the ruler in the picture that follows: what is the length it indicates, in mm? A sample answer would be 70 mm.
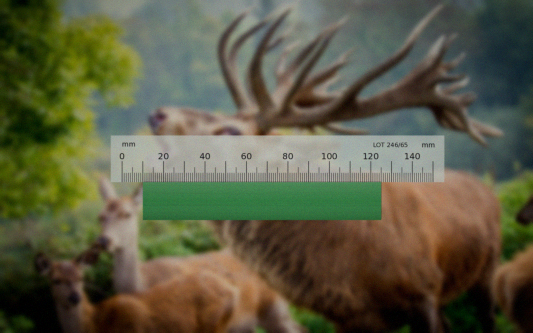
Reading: 115 mm
